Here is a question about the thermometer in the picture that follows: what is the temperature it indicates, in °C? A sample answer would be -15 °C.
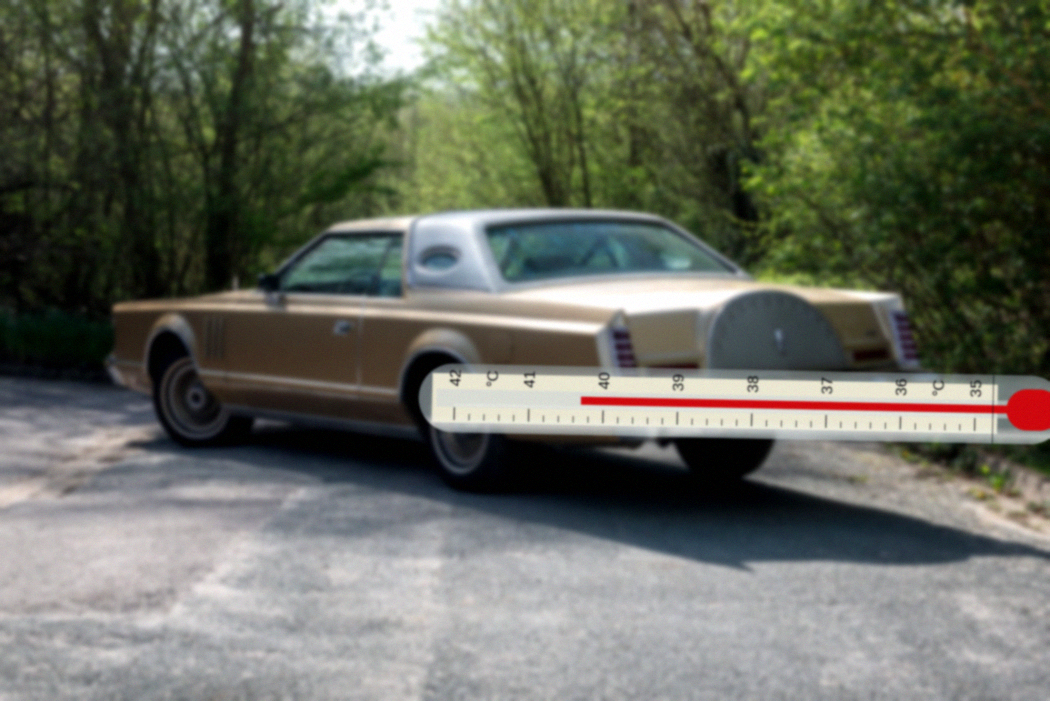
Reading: 40.3 °C
